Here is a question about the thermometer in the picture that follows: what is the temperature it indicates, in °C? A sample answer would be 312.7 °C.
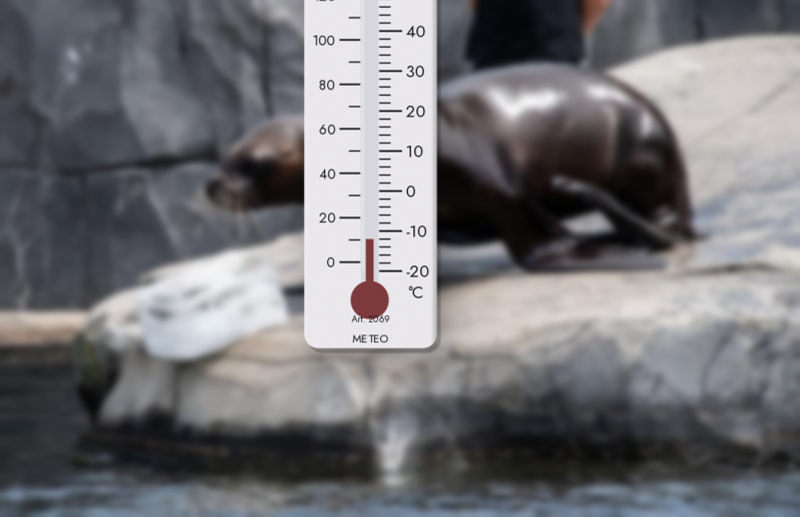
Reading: -12 °C
